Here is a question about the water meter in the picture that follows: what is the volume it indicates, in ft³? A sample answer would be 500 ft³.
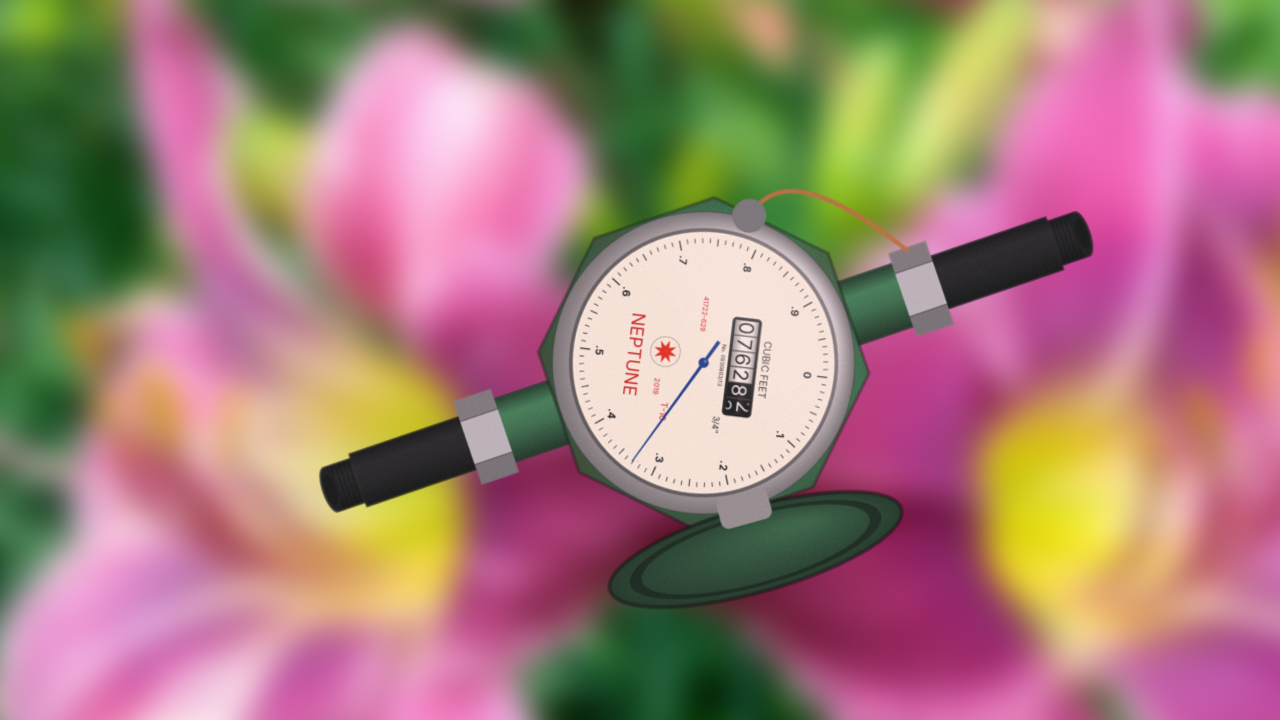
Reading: 76282.33 ft³
